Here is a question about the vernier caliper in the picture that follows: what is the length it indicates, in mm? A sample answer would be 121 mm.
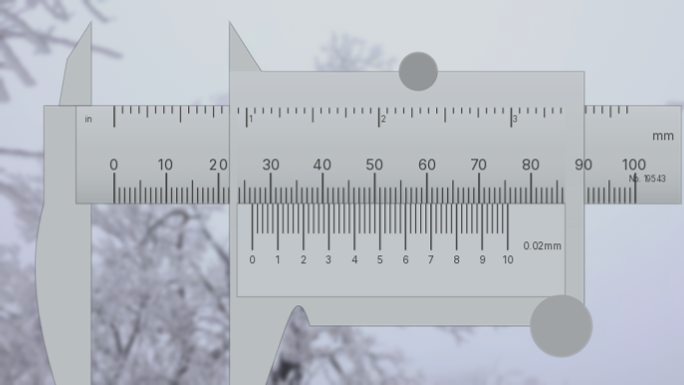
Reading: 26.5 mm
